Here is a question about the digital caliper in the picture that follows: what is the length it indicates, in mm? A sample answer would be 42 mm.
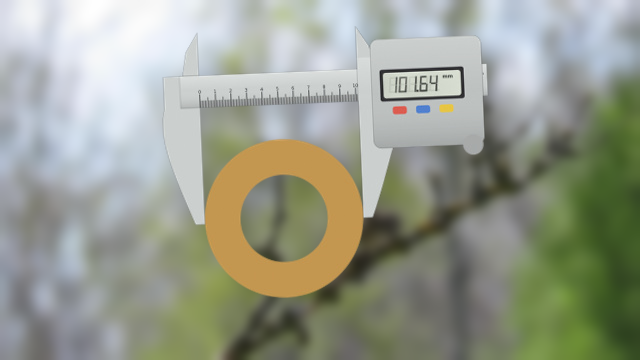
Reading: 101.64 mm
